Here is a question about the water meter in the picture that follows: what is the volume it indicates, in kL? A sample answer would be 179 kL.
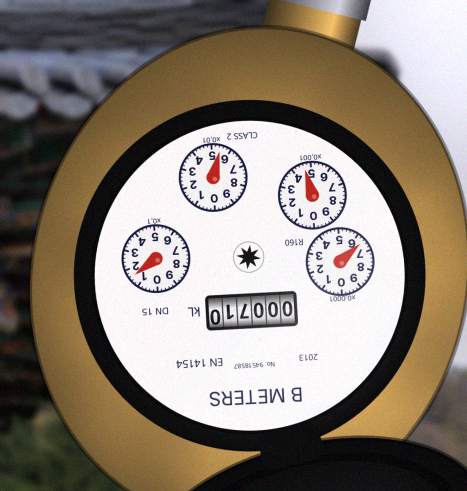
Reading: 710.1546 kL
